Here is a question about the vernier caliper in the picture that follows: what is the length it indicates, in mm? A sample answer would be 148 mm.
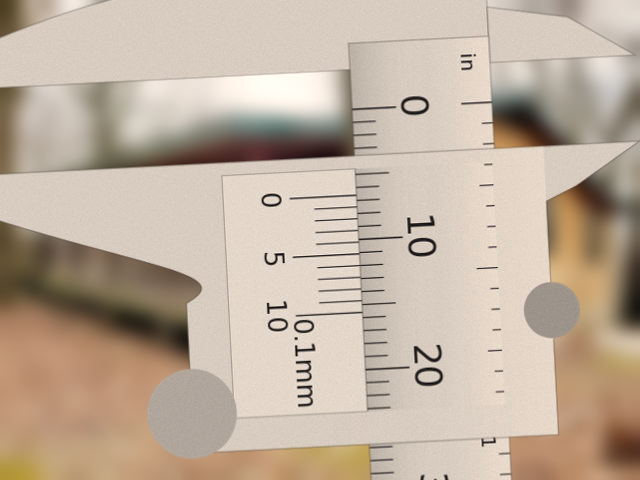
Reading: 6.6 mm
